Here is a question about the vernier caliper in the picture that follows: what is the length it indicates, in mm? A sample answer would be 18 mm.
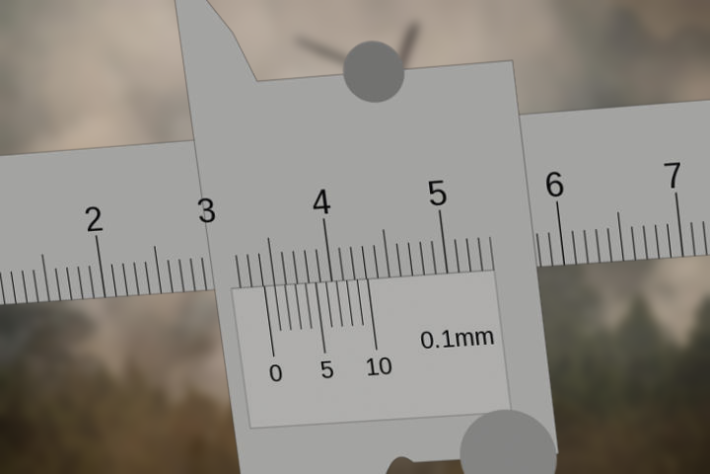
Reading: 34.1 mm
